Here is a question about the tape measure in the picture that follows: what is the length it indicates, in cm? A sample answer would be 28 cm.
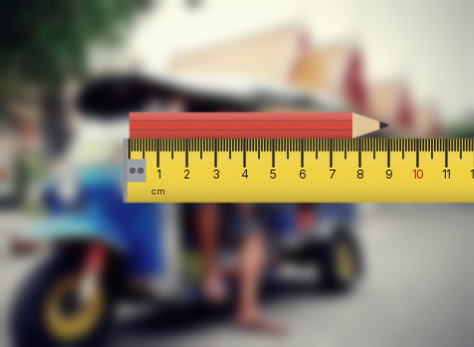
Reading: 9 cm
